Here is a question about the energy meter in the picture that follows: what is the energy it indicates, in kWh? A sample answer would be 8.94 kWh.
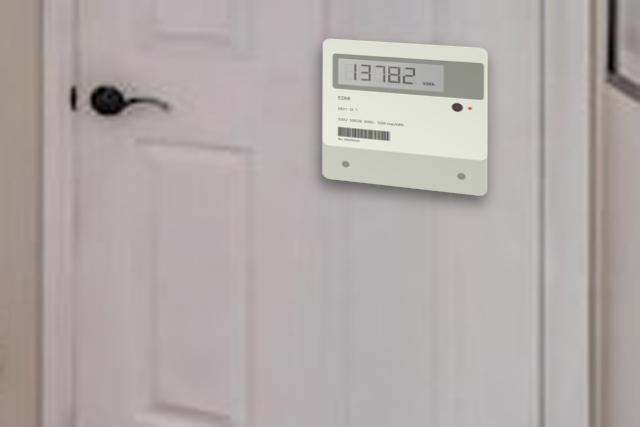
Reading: 13782 kWh
